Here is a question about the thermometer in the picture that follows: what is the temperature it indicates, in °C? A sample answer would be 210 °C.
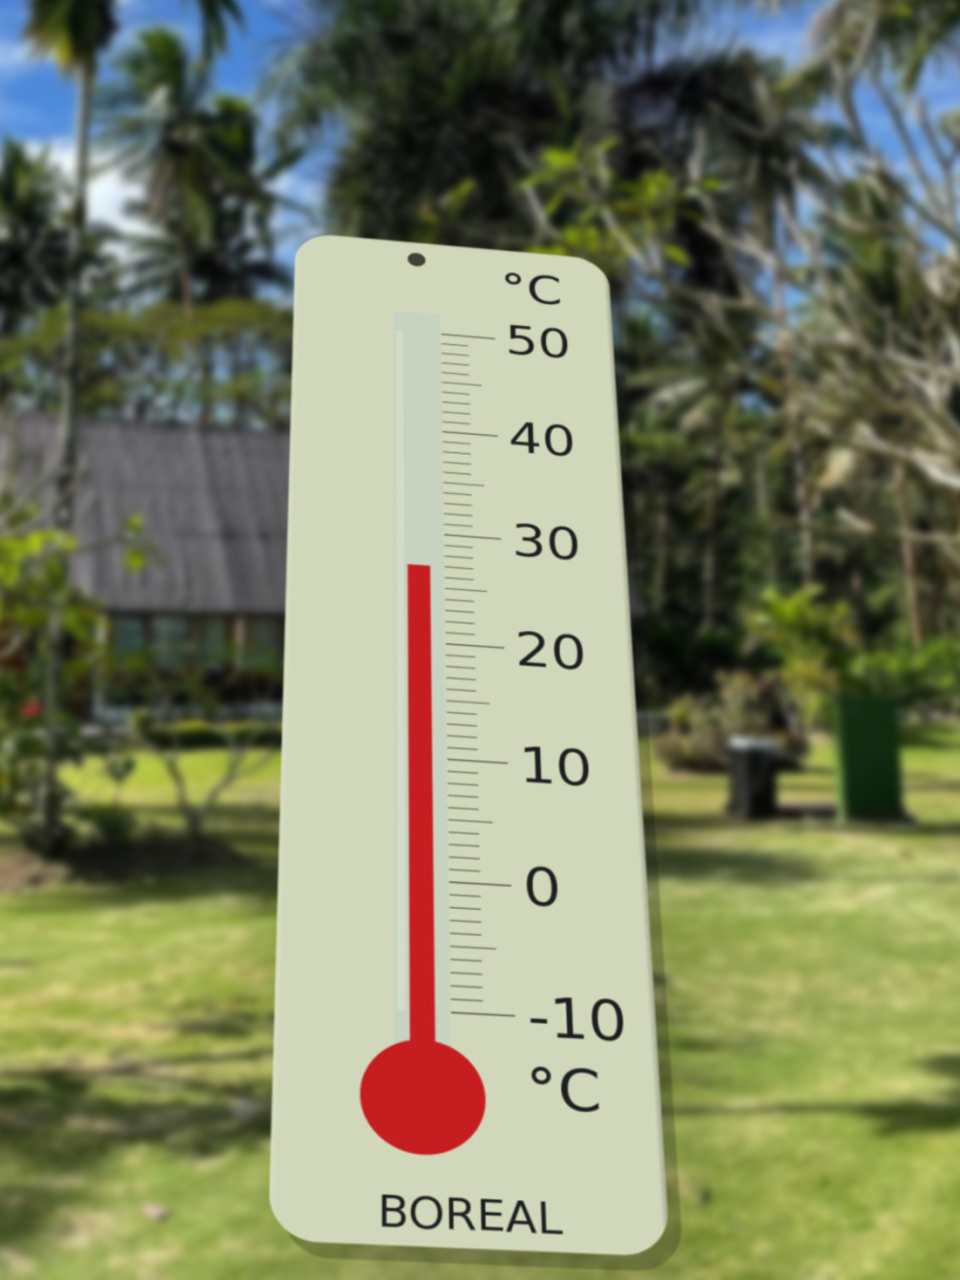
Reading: 27 °C
